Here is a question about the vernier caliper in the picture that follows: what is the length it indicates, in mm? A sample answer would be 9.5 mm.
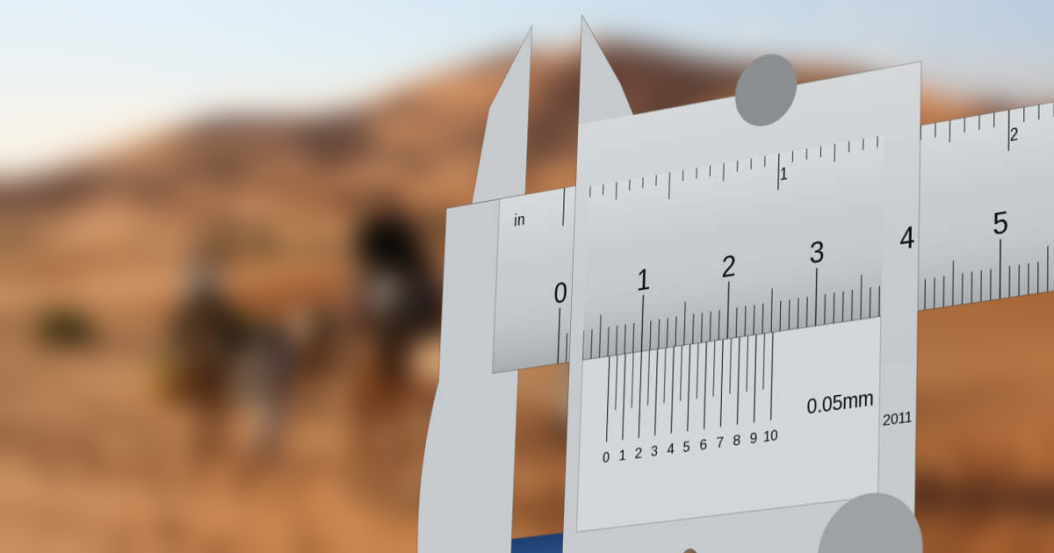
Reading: 6.2 mm
